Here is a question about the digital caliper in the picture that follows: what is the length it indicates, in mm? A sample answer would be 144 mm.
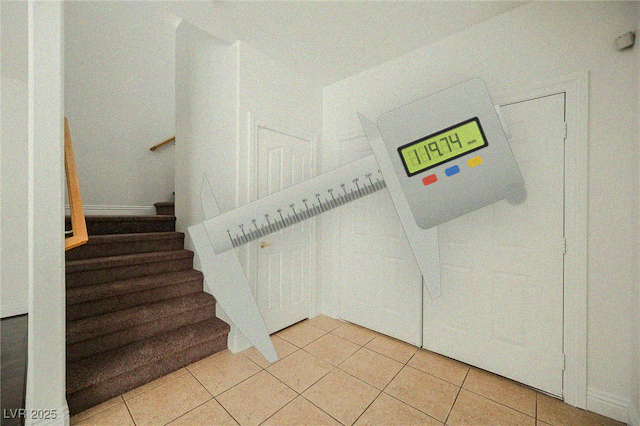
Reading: 119.74 mm
